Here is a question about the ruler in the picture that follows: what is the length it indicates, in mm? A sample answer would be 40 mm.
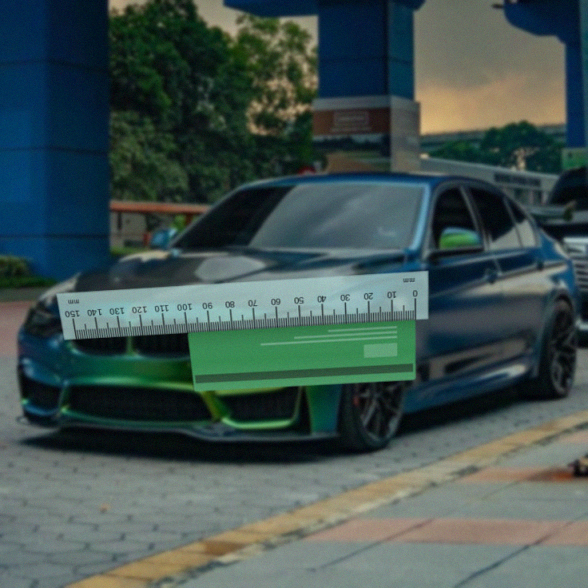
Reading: 100 mm
